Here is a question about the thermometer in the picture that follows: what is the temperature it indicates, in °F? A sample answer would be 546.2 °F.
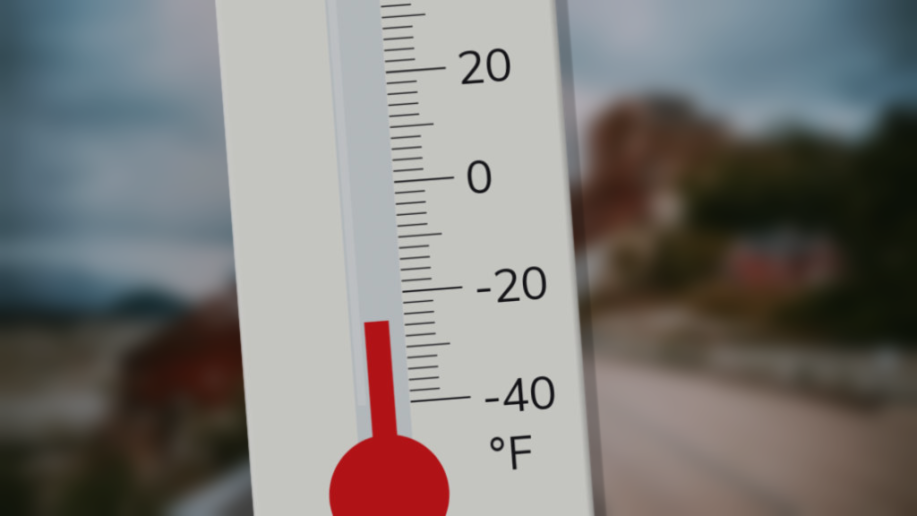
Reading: -25 °F
